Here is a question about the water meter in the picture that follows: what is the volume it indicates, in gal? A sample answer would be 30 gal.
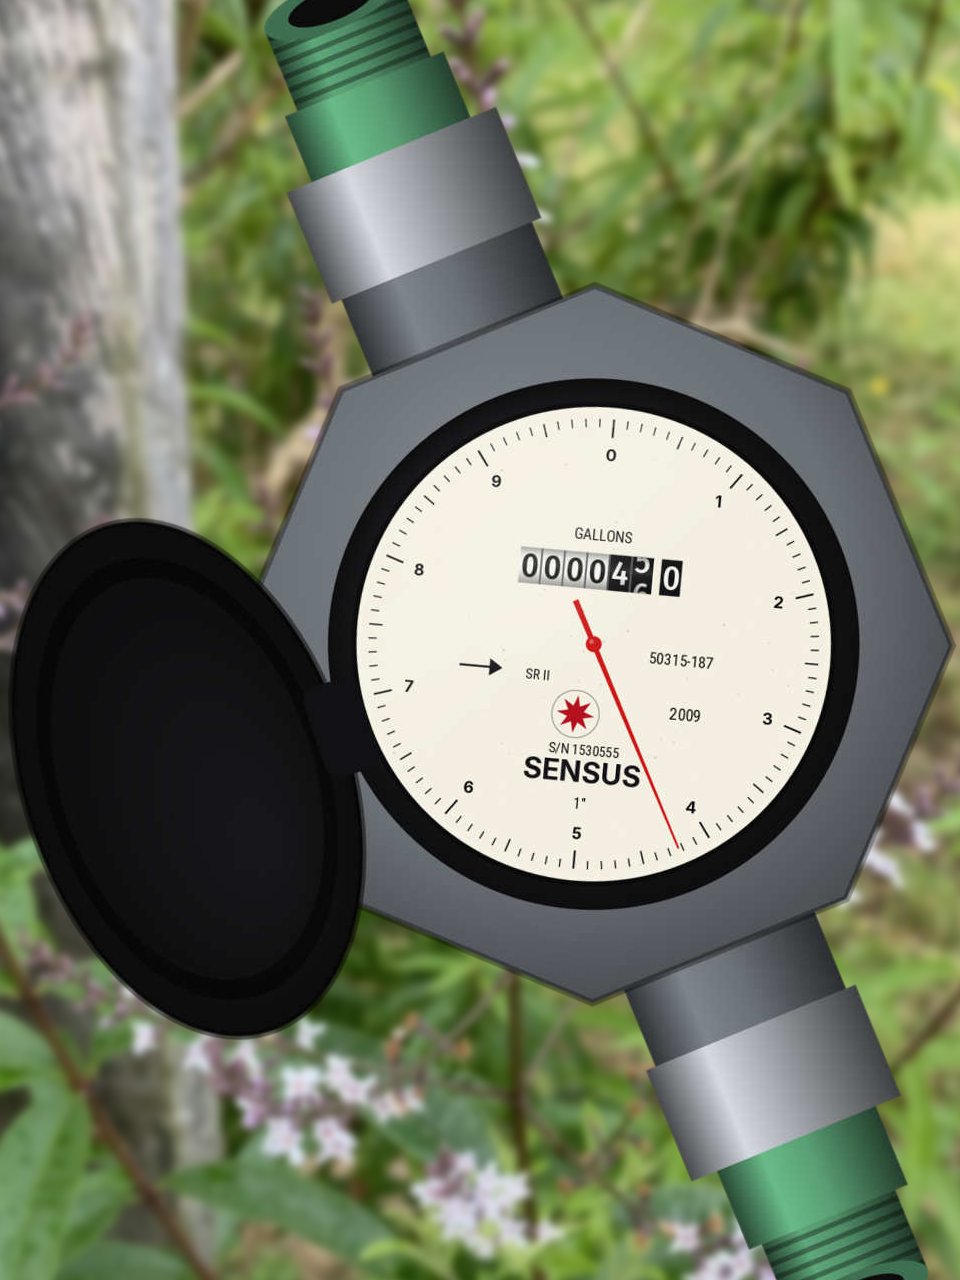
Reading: 454.2 gal
